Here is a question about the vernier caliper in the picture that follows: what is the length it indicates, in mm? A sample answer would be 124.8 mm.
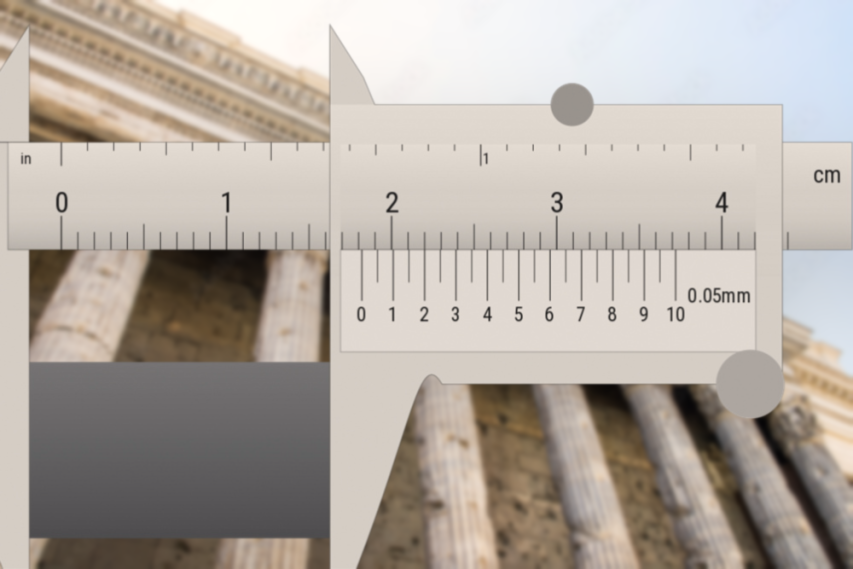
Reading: 18.2 mm
